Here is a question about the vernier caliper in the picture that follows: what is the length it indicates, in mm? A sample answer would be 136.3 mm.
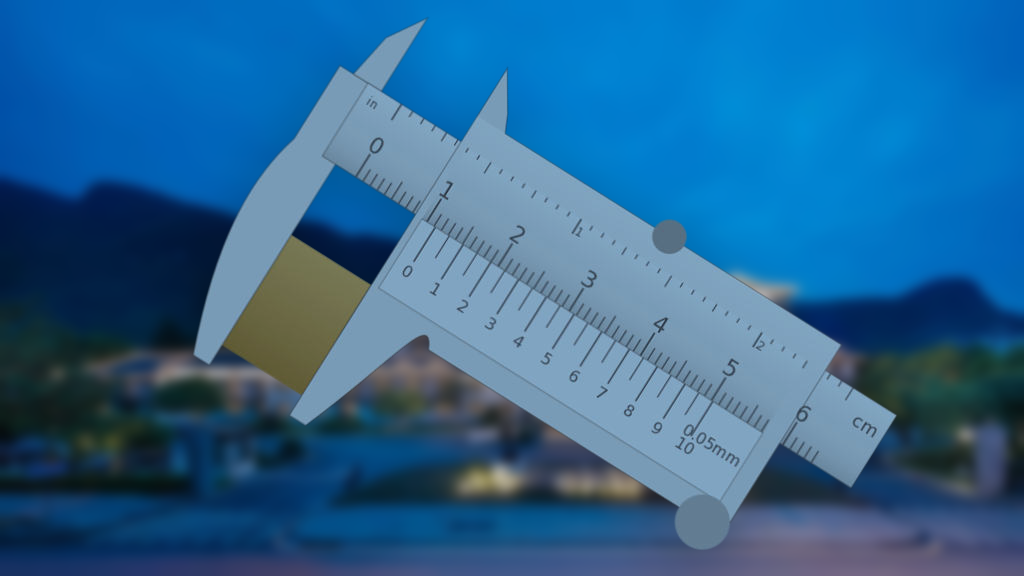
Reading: 11.2 mm
